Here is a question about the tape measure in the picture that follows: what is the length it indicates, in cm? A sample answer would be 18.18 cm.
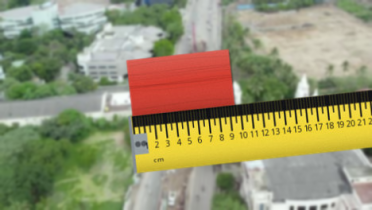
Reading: 9.5 cm
